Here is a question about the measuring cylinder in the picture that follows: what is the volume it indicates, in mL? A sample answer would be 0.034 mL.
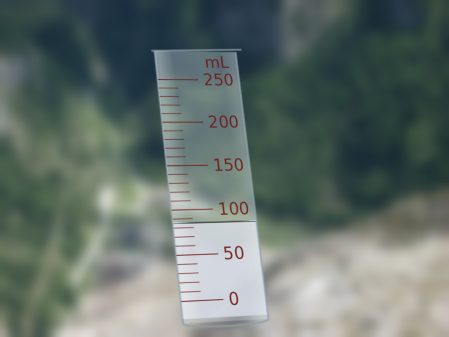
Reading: 85 mL
